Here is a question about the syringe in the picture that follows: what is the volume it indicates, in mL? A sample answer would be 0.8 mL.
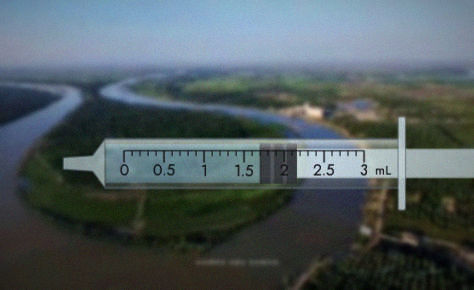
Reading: 1.7 mL
